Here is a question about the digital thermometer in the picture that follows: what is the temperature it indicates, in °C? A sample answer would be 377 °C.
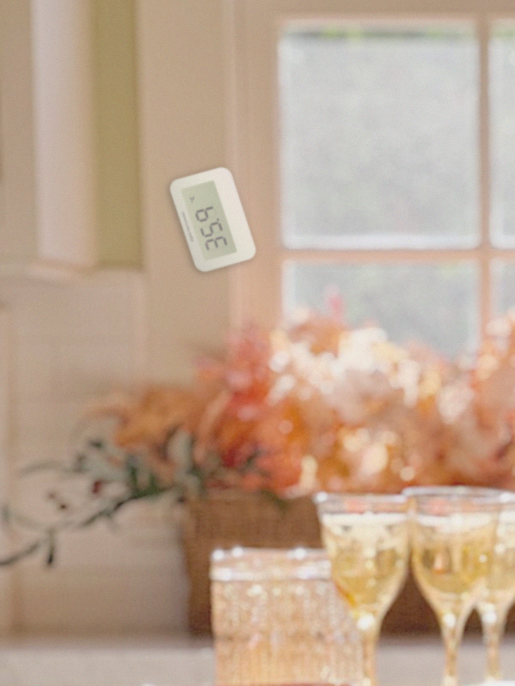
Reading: 35.9 °C
